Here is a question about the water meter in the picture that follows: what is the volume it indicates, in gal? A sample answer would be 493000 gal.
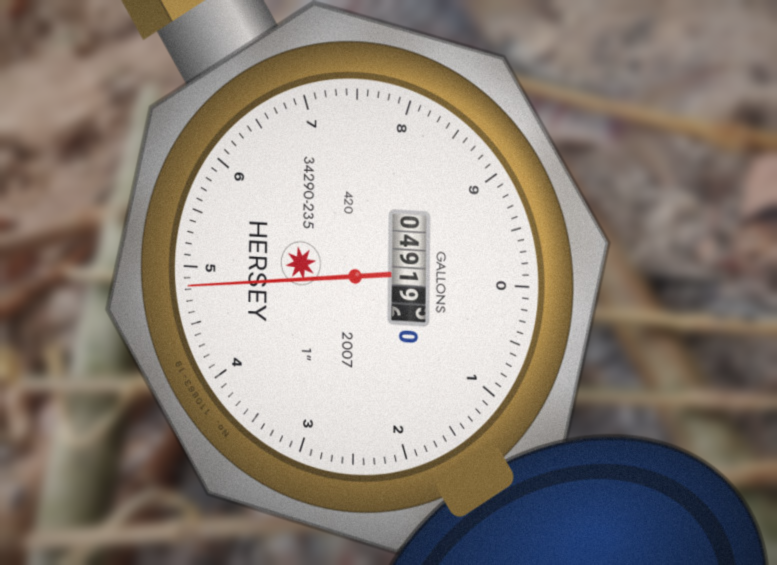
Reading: 491954.8 gal
